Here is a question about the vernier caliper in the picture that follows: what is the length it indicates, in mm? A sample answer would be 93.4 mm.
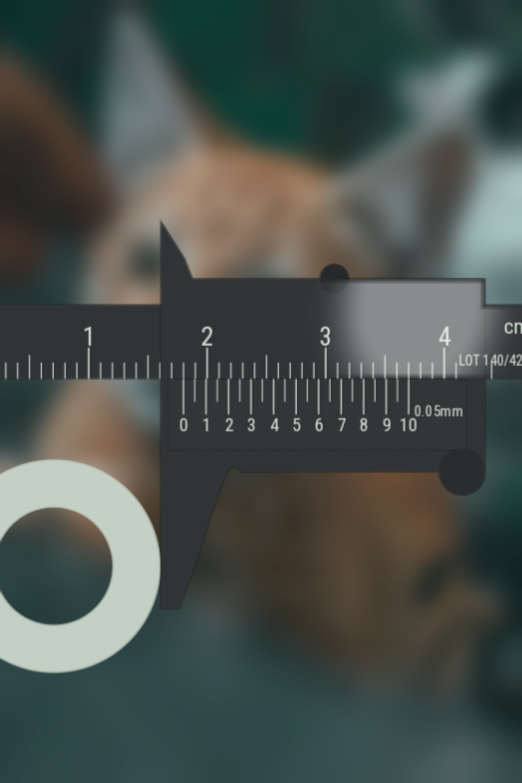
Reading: 18.0 mm
